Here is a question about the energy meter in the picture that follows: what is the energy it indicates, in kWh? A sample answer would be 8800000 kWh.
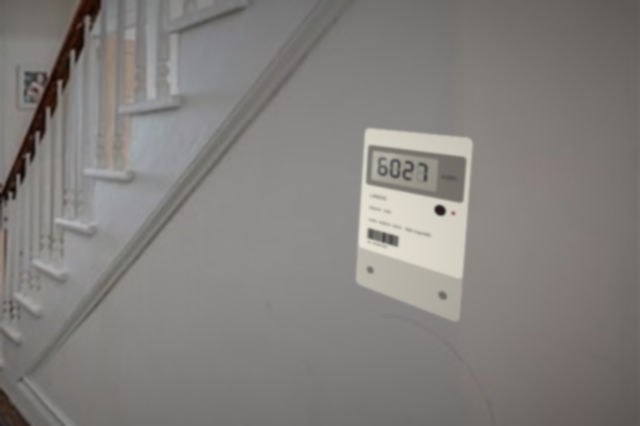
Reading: 6027 kWh
